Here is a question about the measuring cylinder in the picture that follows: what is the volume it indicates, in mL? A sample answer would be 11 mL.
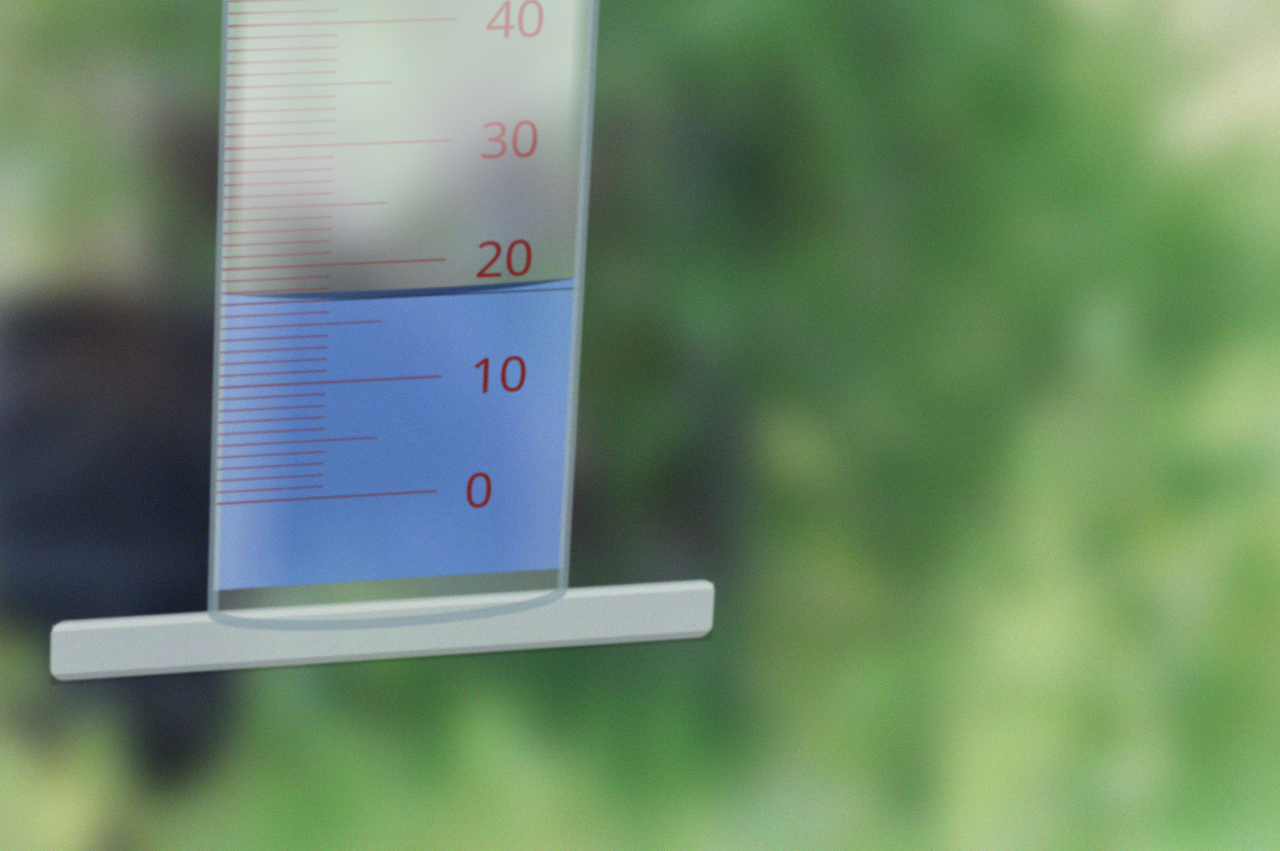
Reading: 17 mL
